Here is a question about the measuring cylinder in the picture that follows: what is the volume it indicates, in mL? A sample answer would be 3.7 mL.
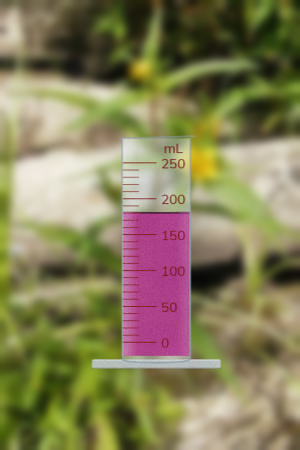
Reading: 180 mL
